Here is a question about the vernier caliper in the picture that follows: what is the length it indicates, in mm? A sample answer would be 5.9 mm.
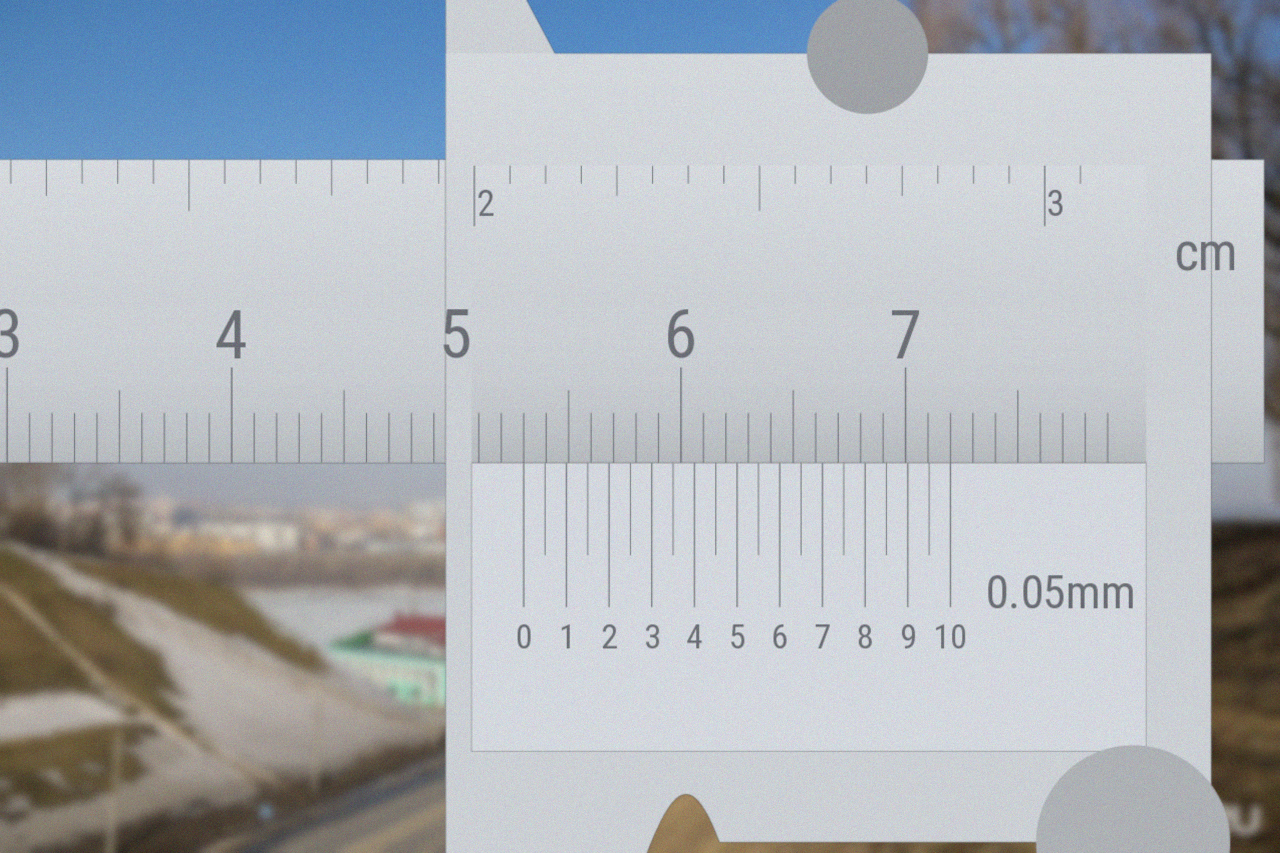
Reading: 53.0 mm
